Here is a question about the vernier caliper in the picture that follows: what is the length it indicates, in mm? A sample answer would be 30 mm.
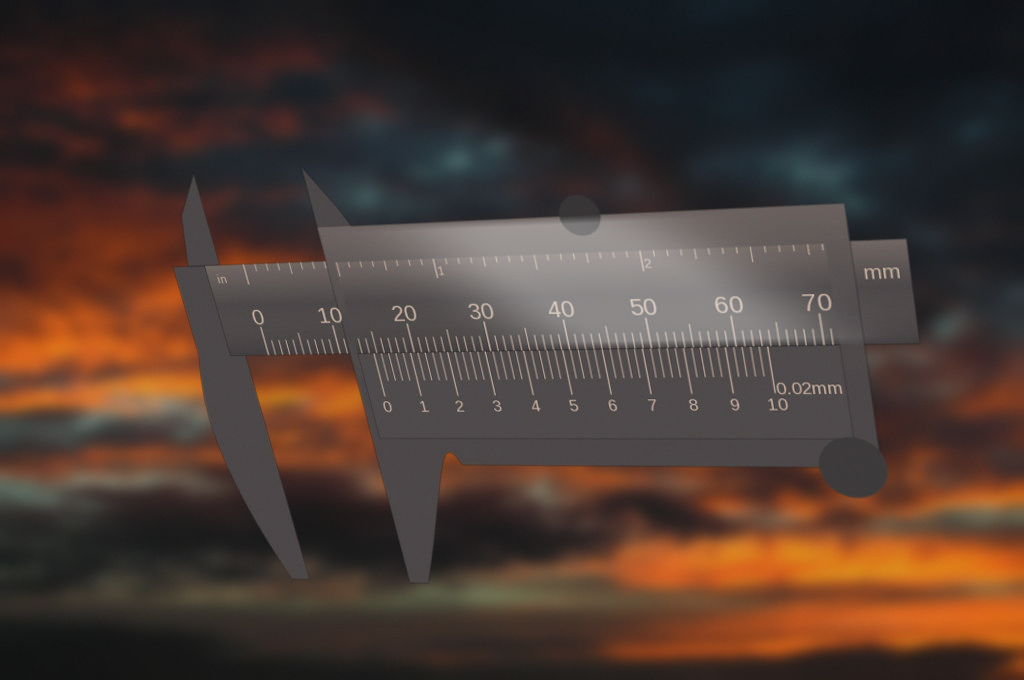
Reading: 14.6 mm
